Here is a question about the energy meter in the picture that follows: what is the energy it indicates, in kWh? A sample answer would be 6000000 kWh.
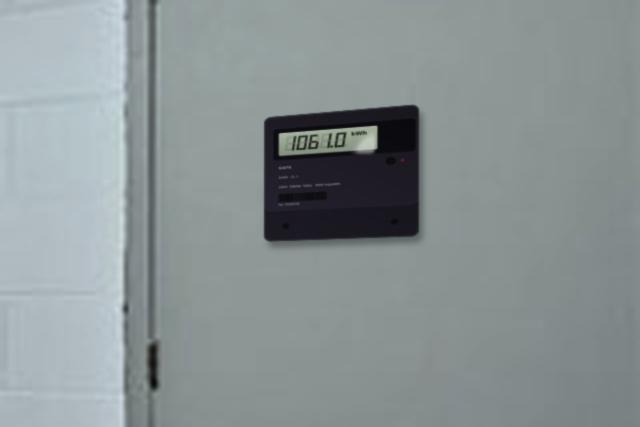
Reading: 1061.0 kWh
